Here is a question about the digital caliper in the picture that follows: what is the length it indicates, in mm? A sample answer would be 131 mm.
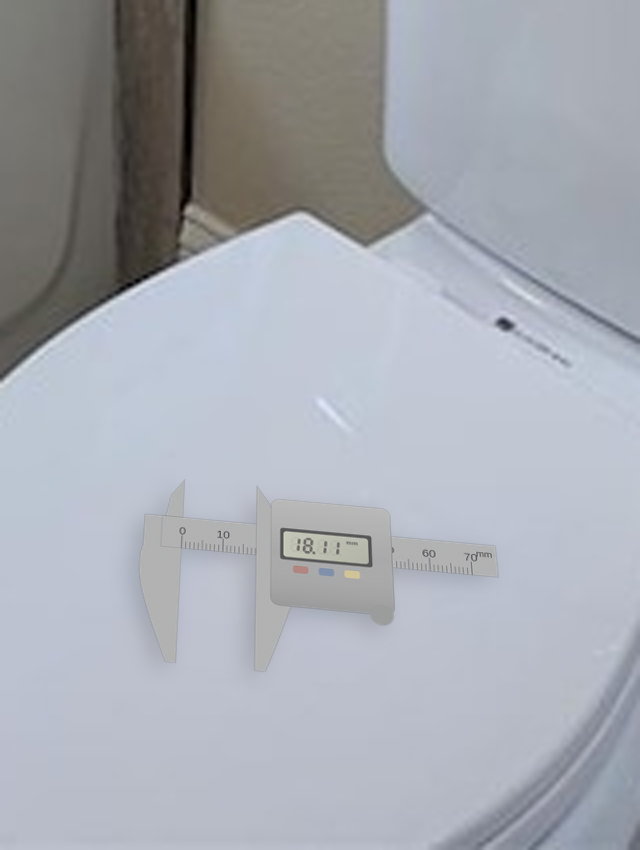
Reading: 18.11 mm
